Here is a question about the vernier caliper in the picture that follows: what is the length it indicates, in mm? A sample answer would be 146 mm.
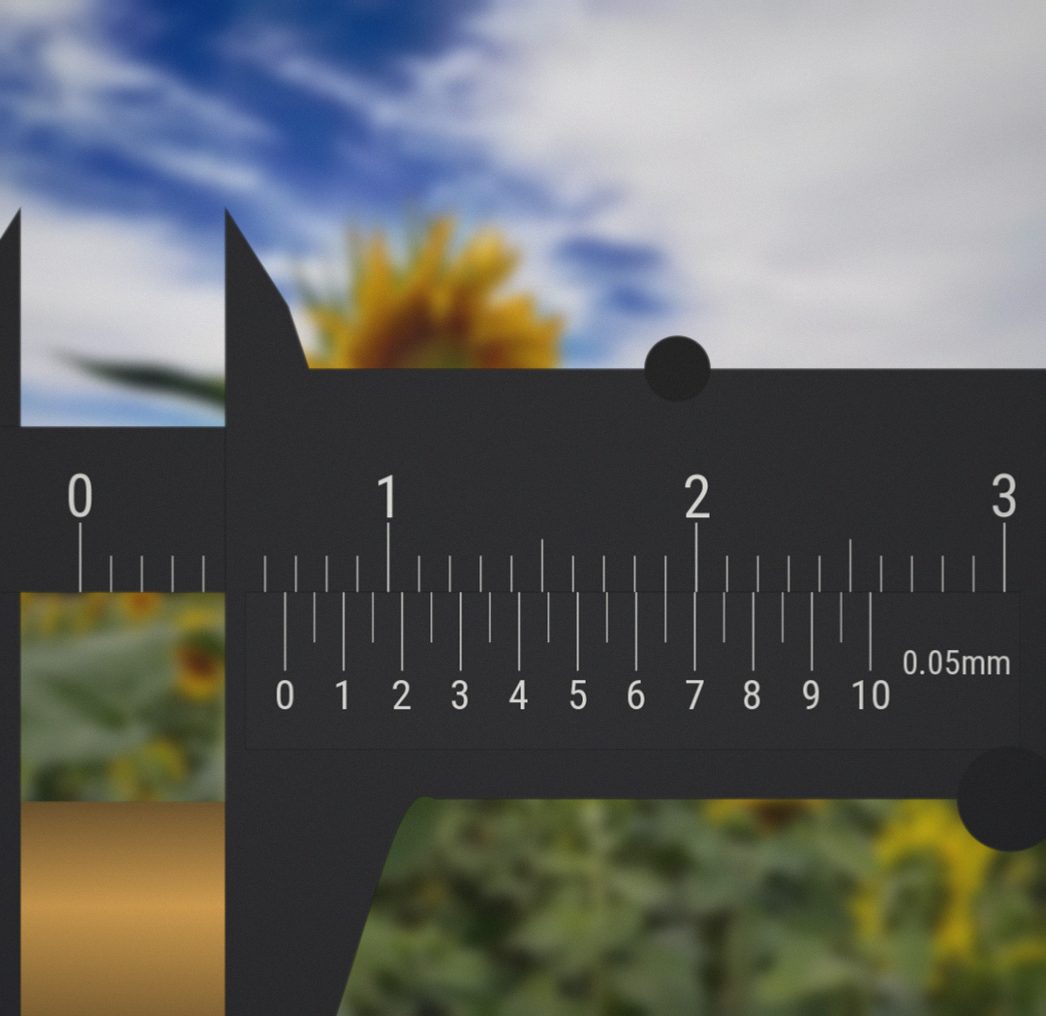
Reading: 6.65 mm
